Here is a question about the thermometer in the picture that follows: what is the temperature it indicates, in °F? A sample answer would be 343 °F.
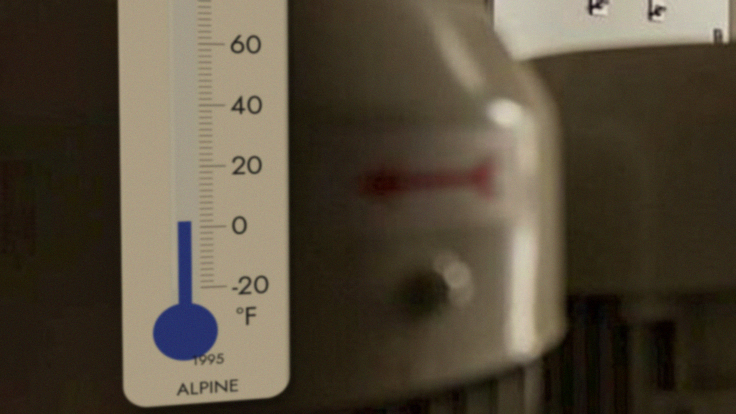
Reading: 2 °F
